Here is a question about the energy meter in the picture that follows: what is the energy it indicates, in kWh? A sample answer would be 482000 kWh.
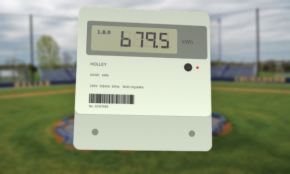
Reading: 679.5 kWh
